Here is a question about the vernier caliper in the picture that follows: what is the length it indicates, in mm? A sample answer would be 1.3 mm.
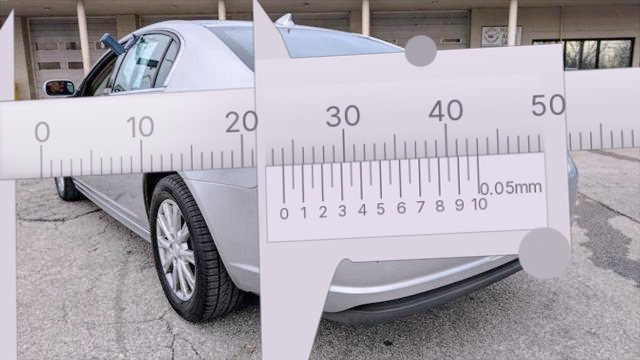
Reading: 24.0 mm
